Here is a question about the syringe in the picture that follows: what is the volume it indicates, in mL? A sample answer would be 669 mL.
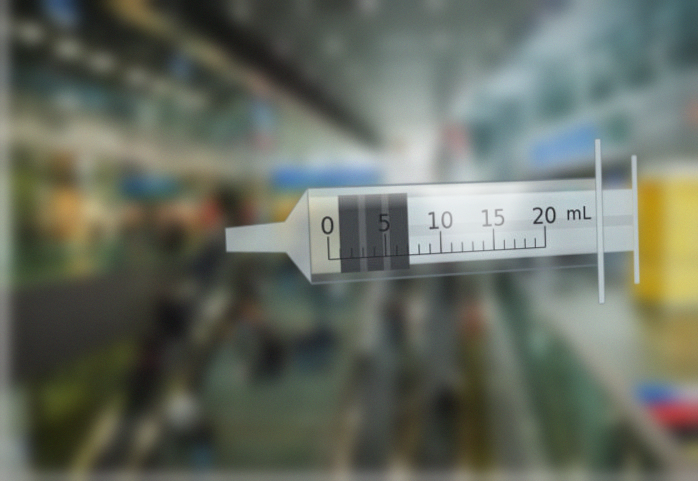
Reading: 1 mL
